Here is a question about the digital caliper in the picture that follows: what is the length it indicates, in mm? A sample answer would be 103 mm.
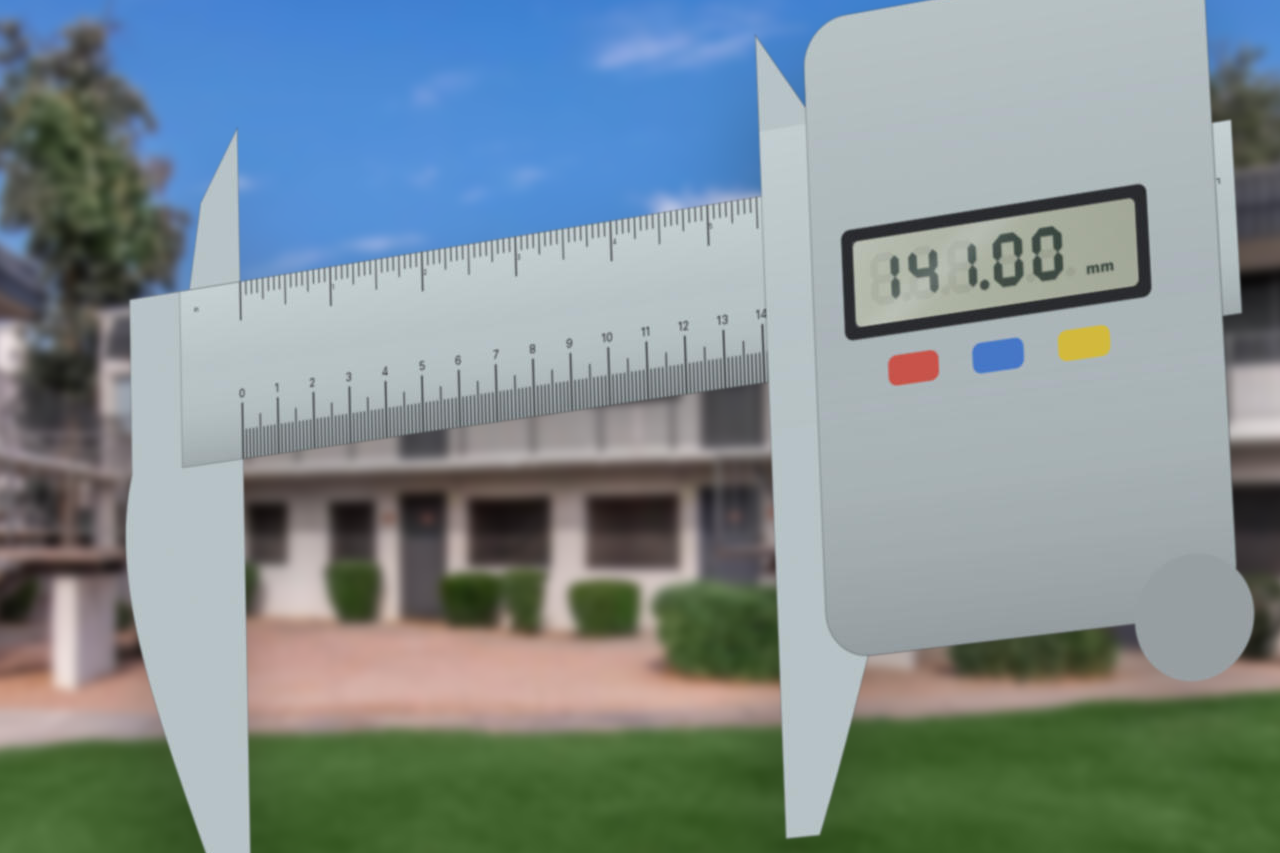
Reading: 141.00 mm
